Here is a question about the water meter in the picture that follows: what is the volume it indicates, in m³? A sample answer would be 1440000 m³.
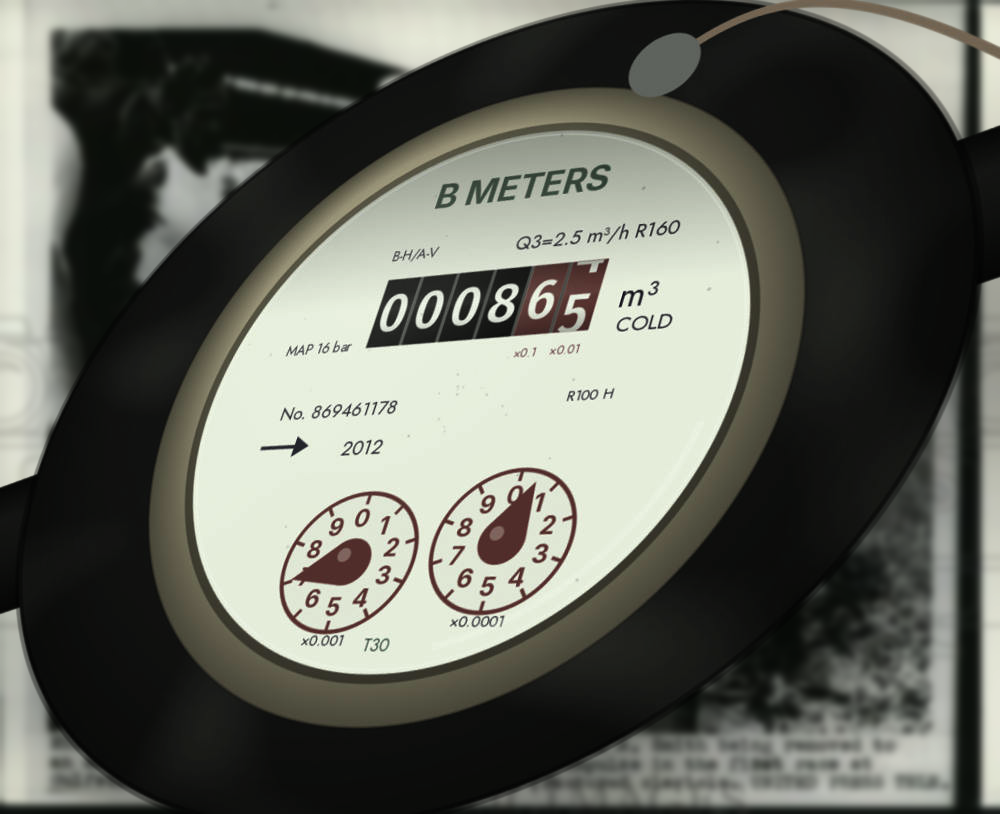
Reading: 8.6470 m³
